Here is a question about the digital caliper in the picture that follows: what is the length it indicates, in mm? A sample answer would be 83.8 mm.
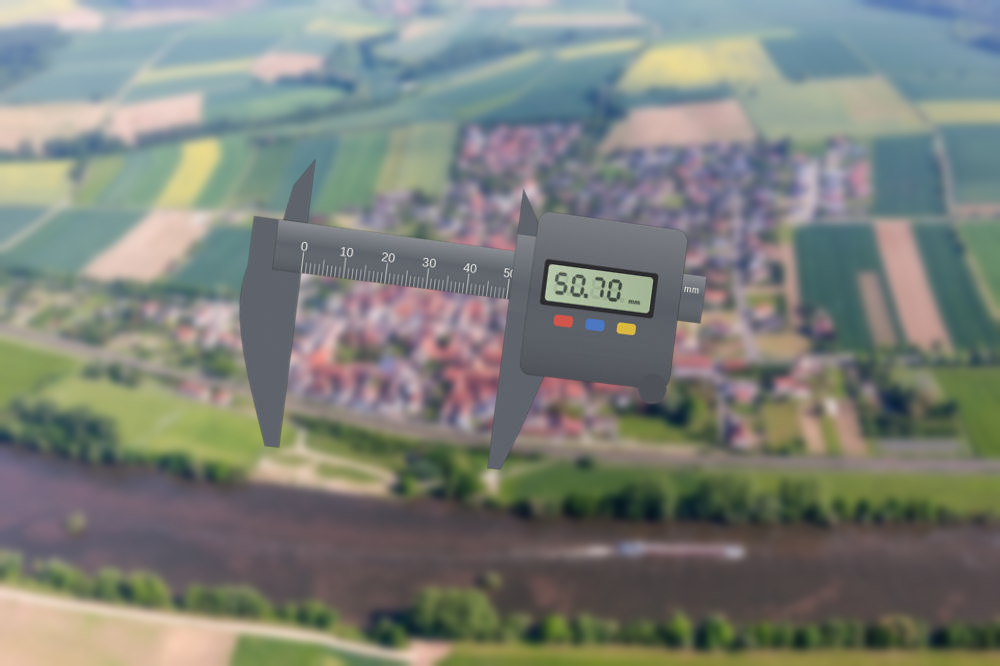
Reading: 50.70 mm
